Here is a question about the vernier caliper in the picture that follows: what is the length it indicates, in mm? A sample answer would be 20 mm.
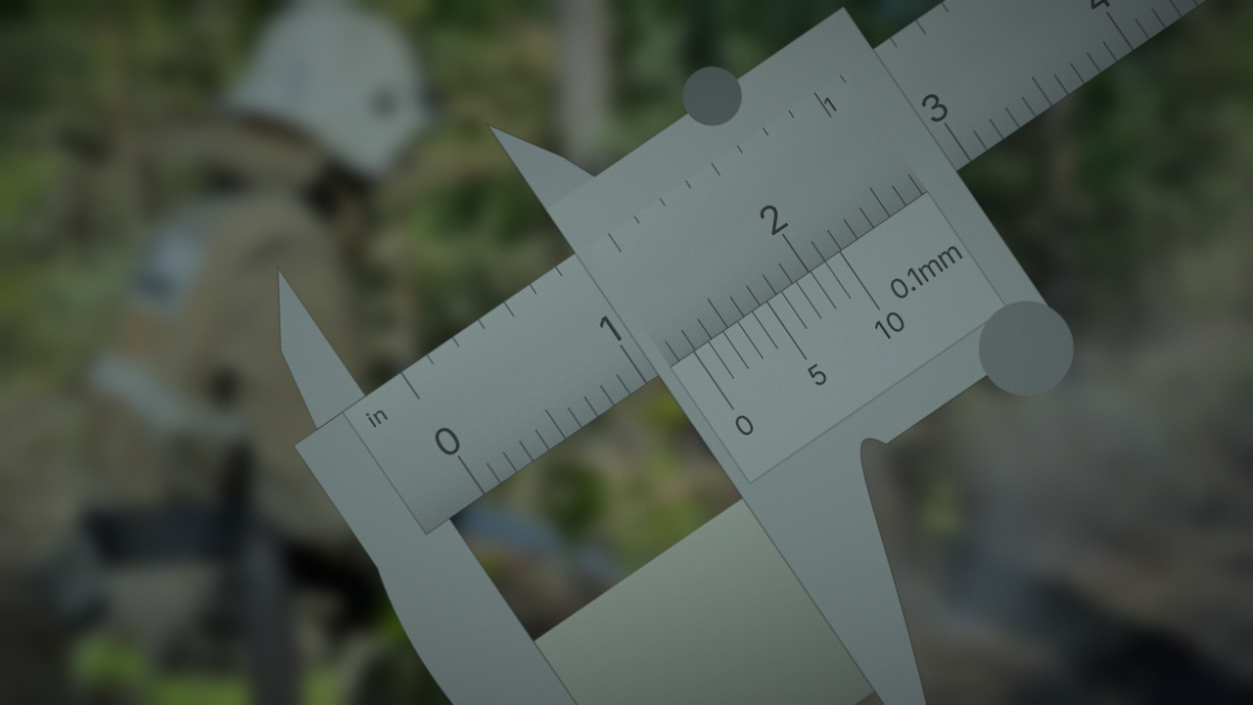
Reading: 12.9 mm
